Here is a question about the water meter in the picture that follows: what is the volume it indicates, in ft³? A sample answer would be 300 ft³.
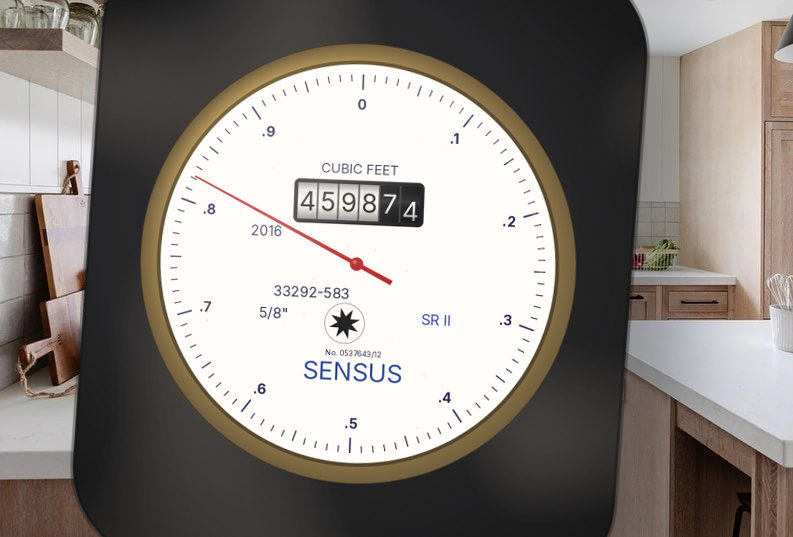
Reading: 459873.82 ft³
